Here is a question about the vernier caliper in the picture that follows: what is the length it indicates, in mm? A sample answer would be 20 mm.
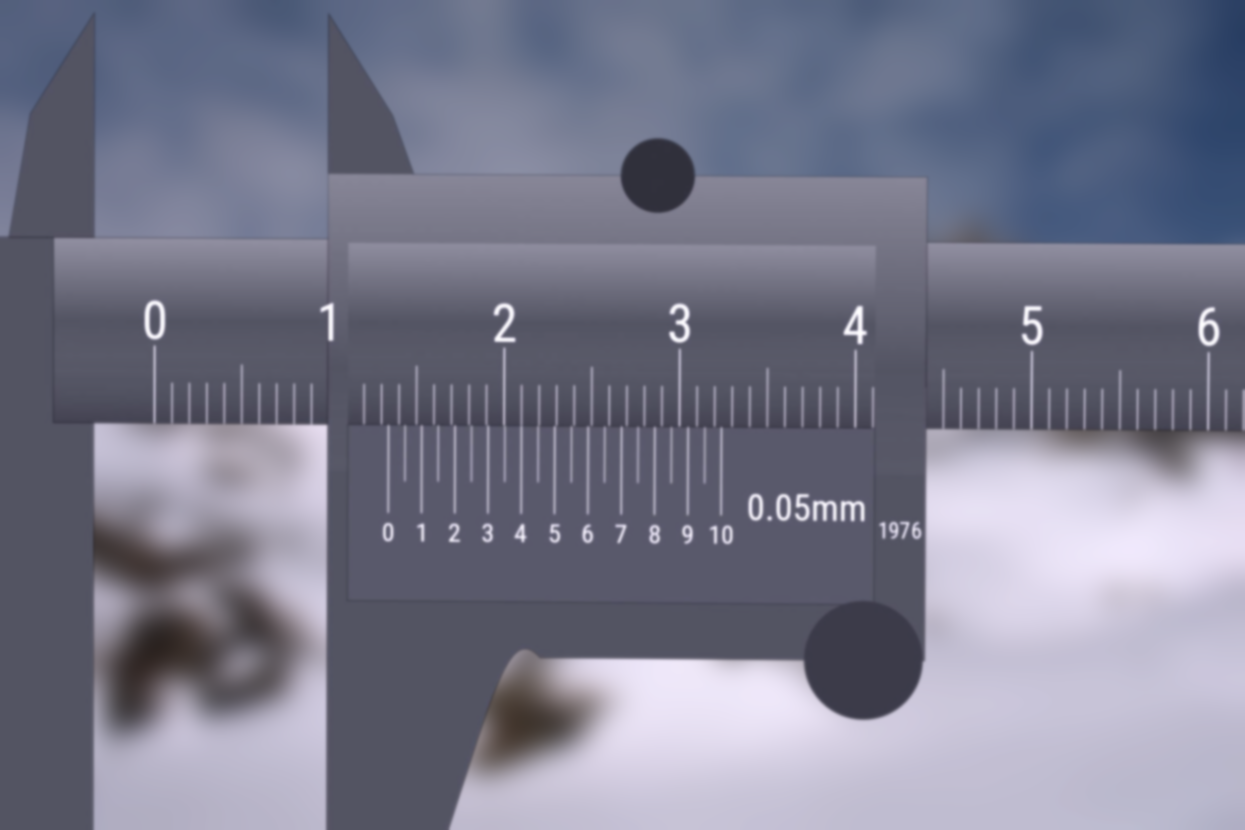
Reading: 13.4 mm
